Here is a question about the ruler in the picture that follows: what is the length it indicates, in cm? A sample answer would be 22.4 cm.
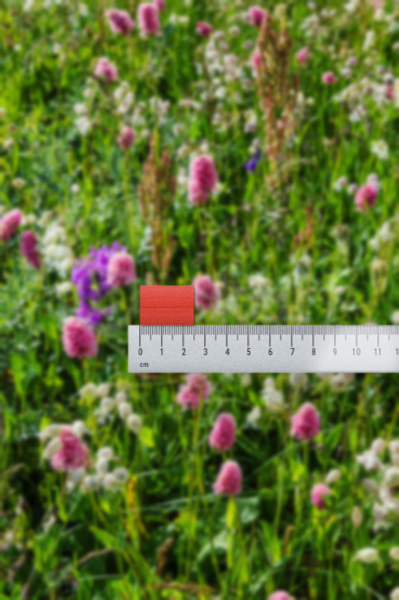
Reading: 2.5 cm
